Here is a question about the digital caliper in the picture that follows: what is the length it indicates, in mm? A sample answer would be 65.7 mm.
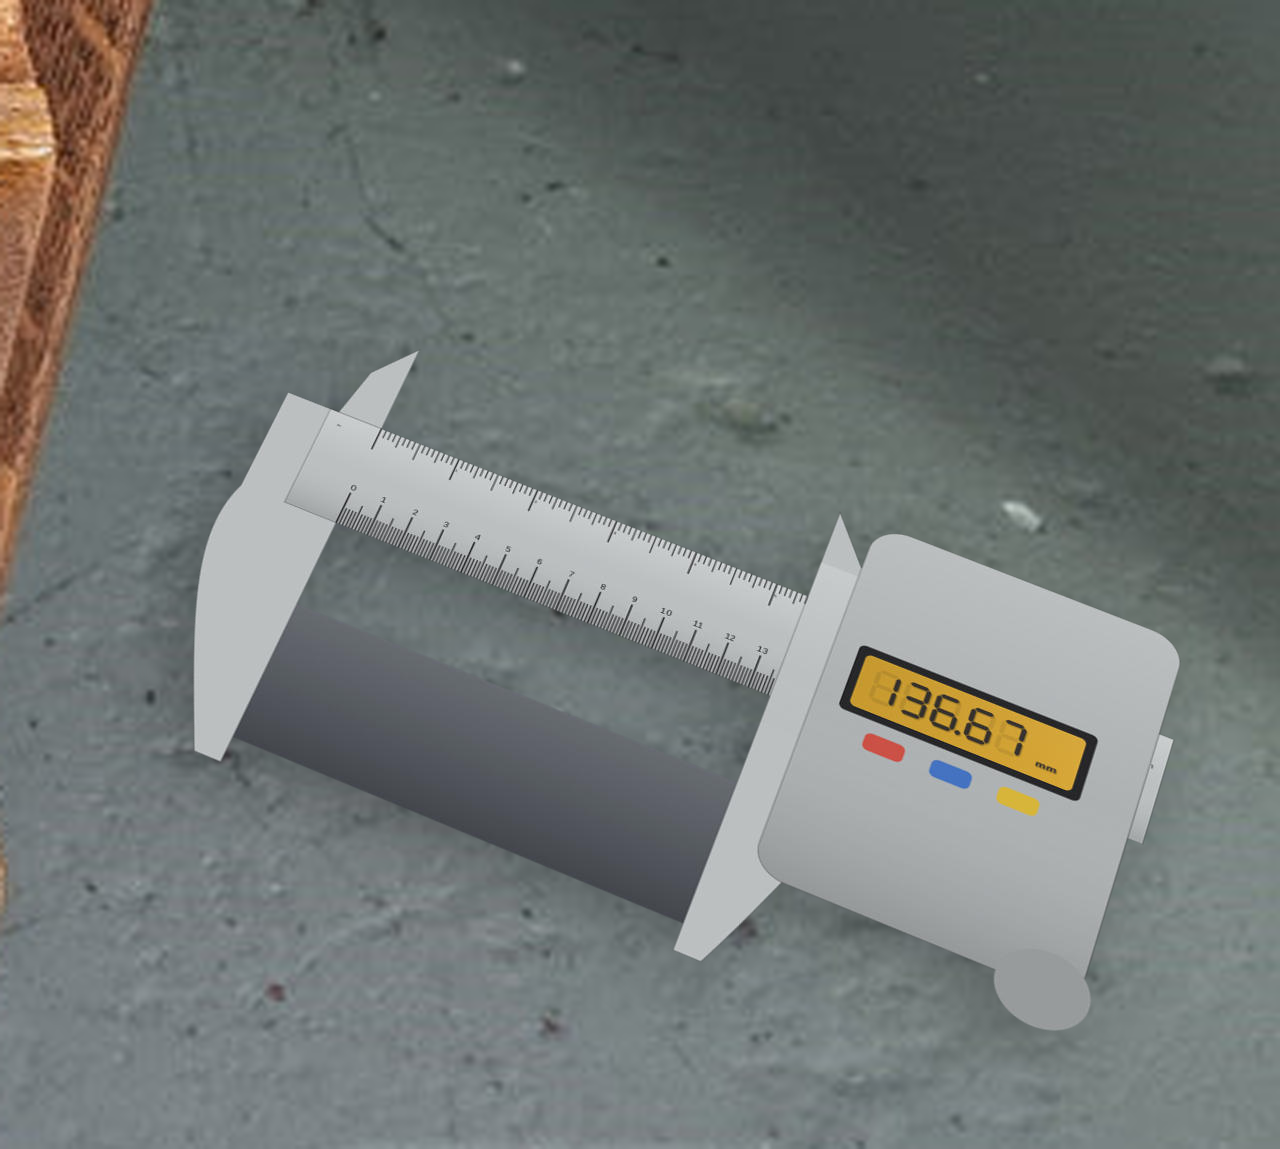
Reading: 136.67 mm
